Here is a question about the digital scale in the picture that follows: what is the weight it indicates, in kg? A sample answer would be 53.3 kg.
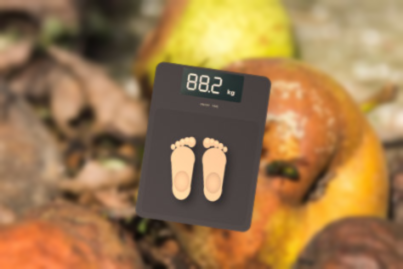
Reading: 88.2 kg
